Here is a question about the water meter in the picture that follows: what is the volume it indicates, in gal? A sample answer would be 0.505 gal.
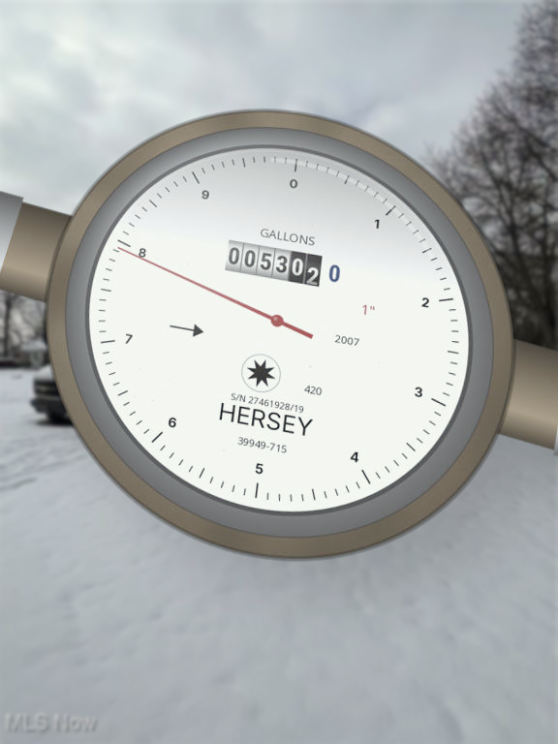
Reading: 53017.9 gal
